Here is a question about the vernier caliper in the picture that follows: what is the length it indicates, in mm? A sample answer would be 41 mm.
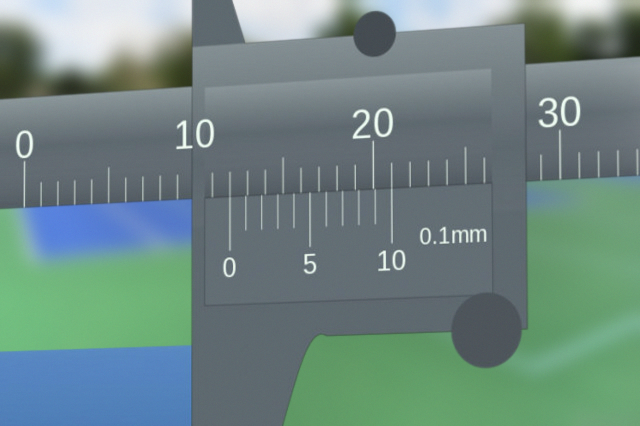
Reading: 12.0 mm
